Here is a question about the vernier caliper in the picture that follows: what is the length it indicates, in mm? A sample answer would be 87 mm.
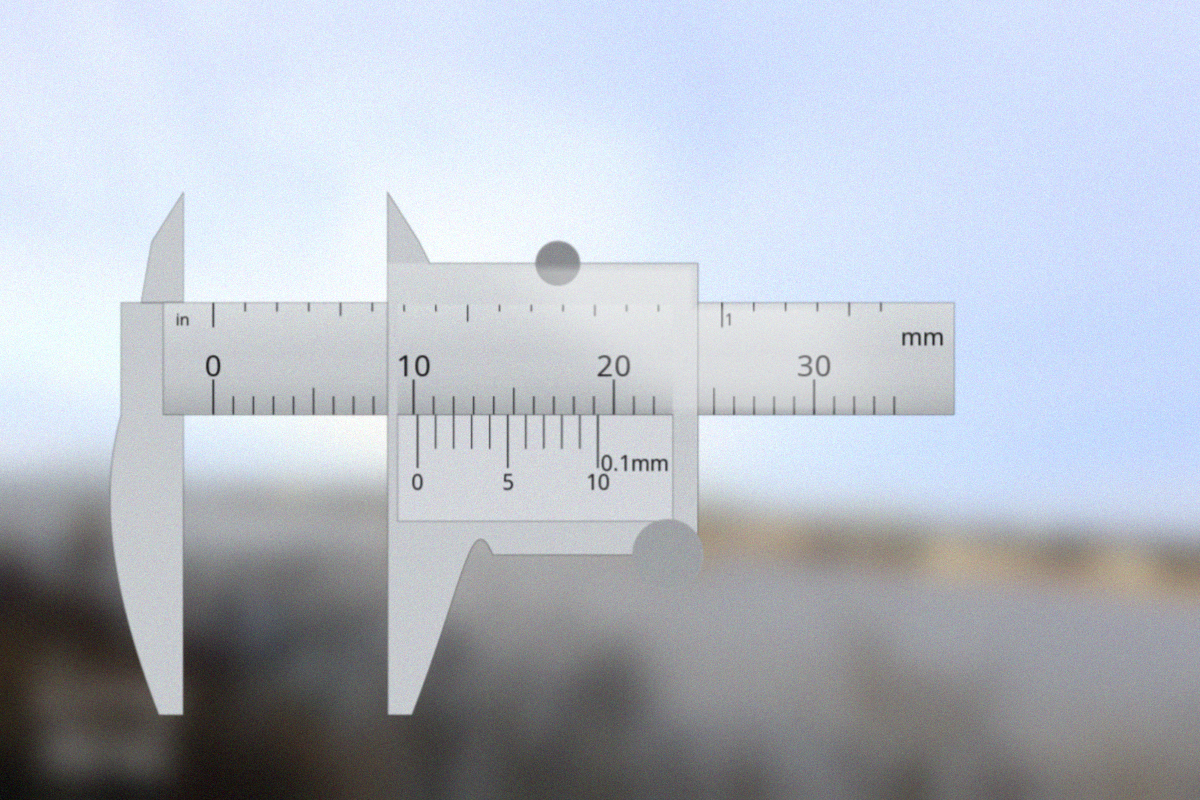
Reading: 10.2 mm
